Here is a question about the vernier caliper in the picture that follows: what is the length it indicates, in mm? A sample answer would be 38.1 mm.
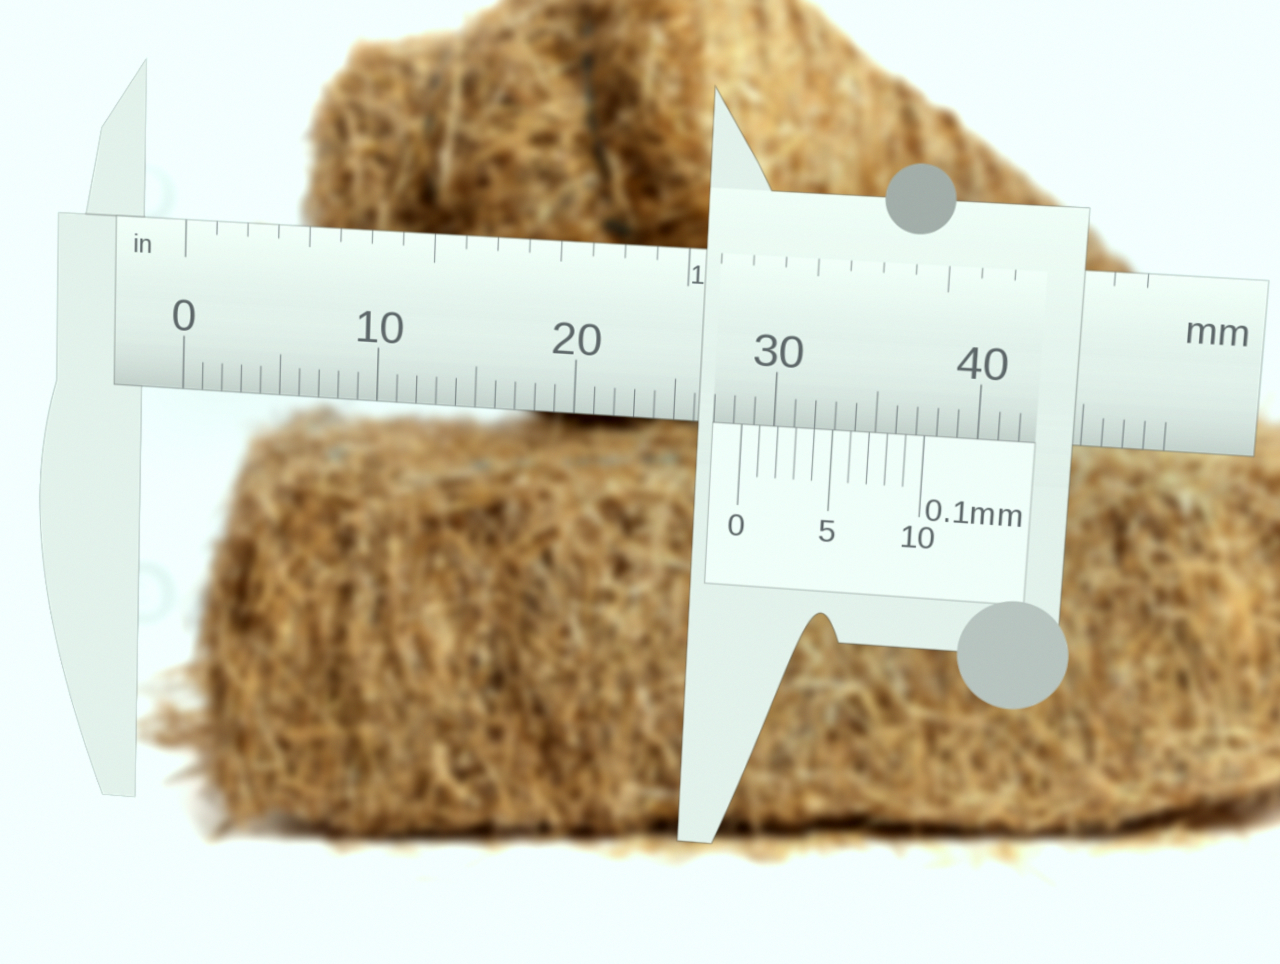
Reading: 28.4 mm
